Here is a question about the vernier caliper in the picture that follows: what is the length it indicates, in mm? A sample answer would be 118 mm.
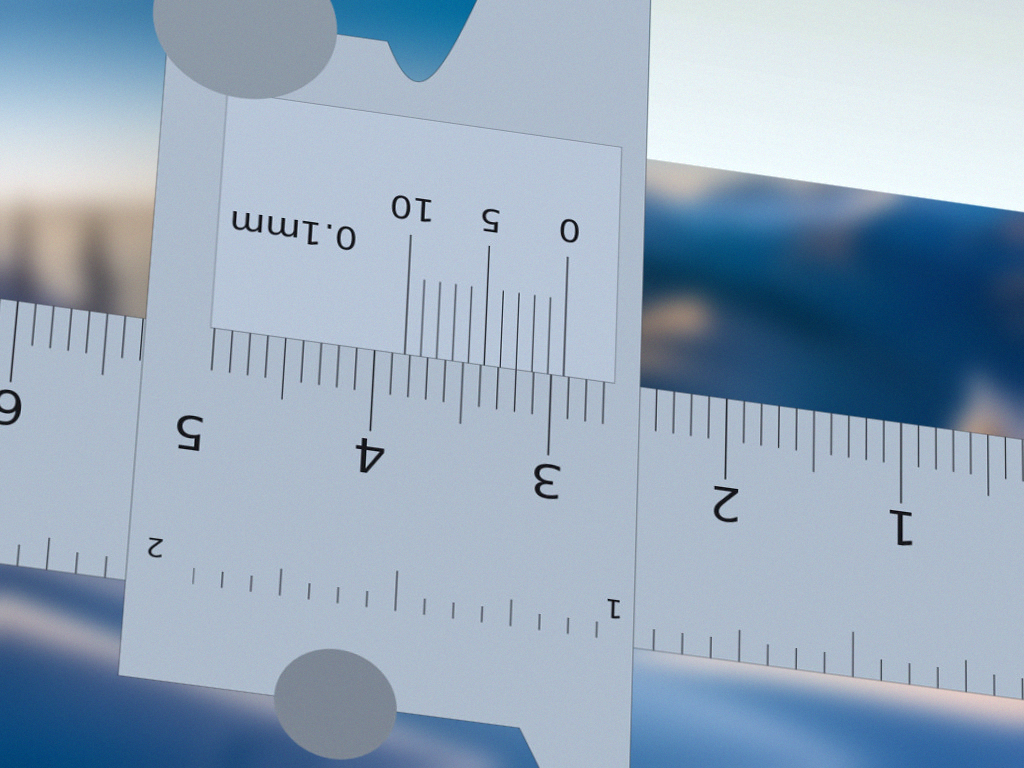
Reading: 29.3 mm
